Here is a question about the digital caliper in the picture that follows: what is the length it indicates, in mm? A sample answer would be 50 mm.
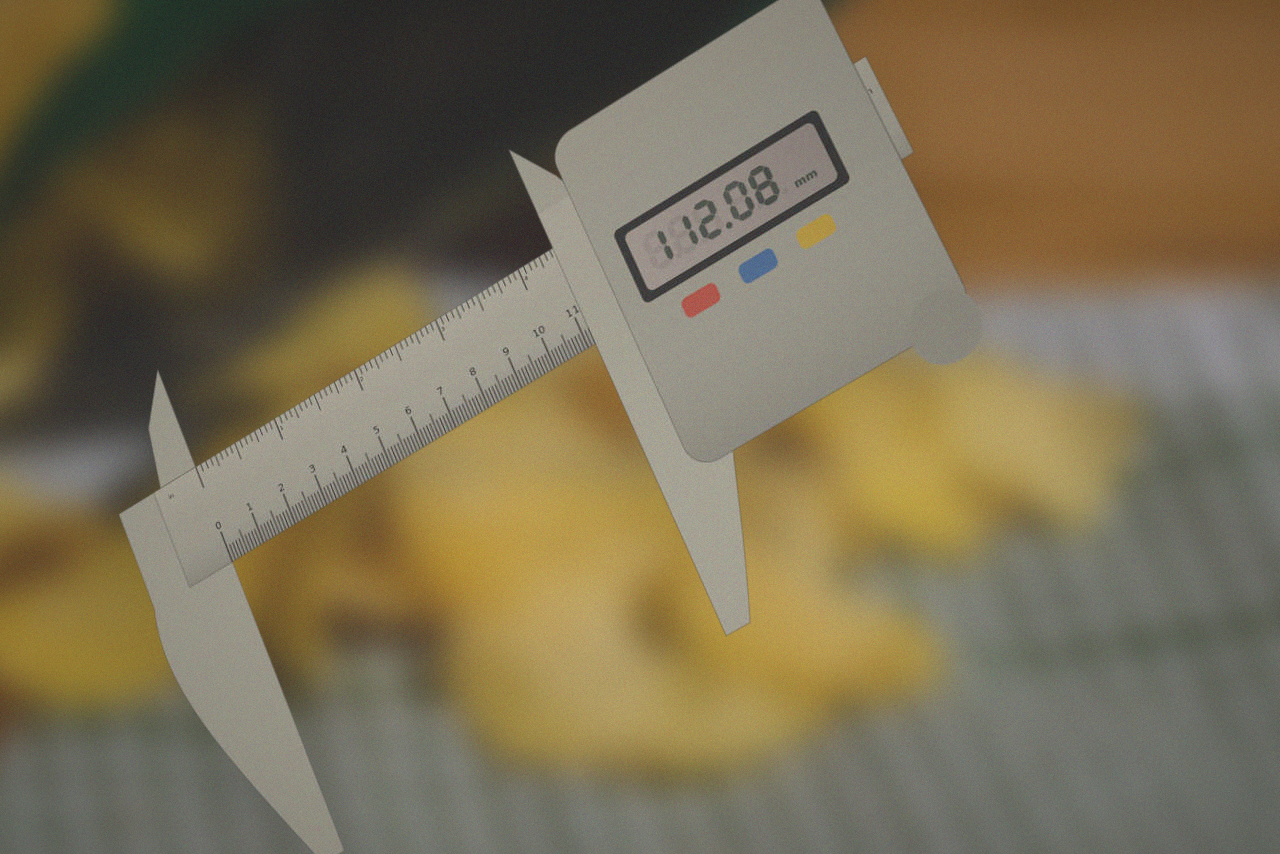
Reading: 112.08 mm
